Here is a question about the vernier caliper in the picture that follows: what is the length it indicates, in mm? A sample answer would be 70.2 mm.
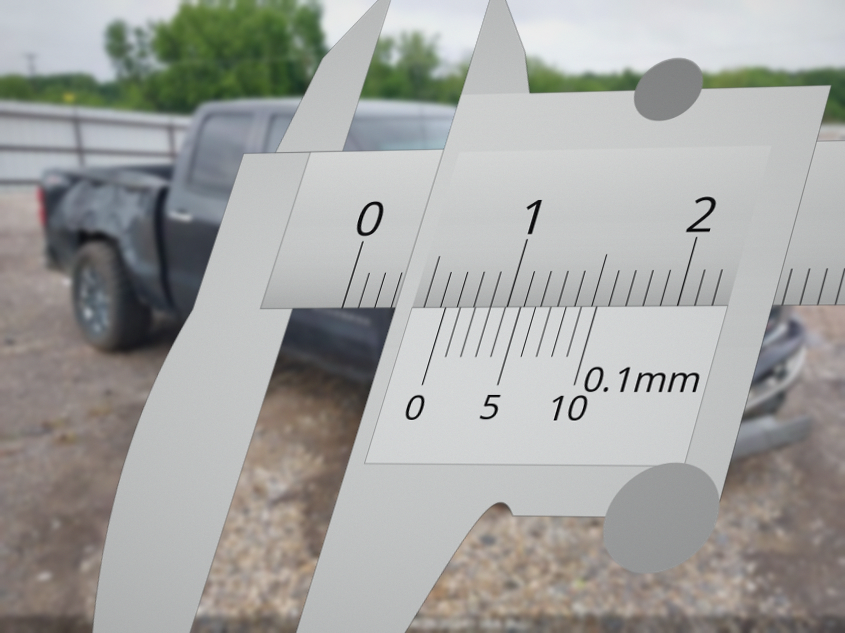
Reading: 6.3 mm
